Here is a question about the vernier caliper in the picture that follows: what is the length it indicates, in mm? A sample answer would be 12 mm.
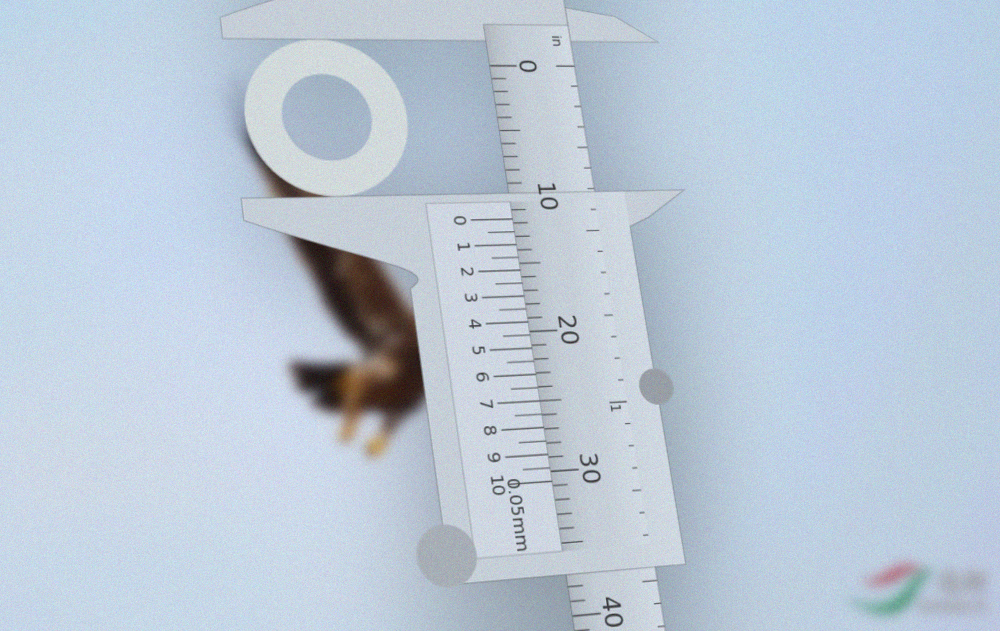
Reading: 11.7 mm
